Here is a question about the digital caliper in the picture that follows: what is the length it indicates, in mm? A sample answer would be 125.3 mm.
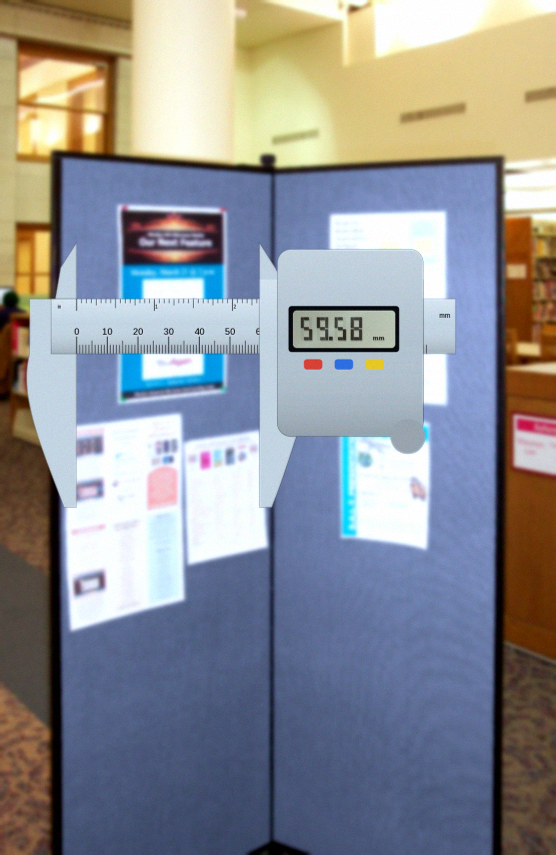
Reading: 59.58 mm
